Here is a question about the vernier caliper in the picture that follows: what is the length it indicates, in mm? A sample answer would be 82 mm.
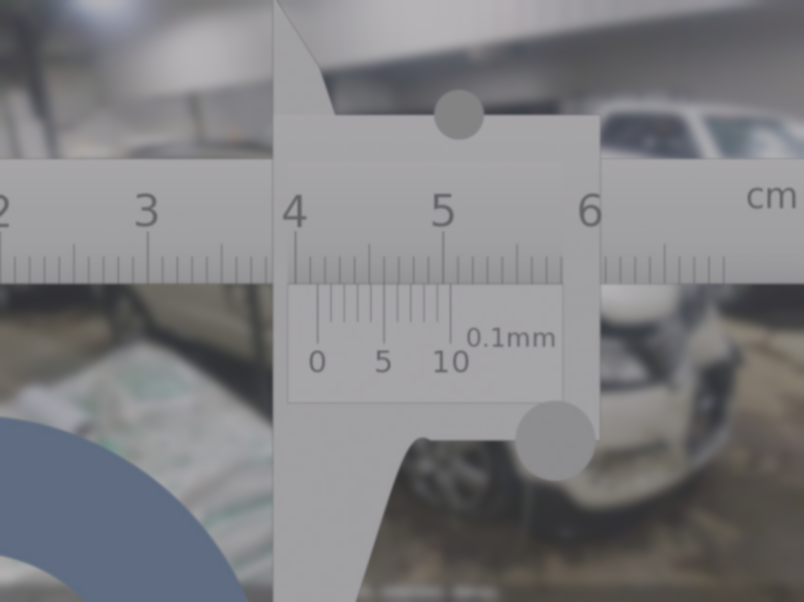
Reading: 41.5 mm
